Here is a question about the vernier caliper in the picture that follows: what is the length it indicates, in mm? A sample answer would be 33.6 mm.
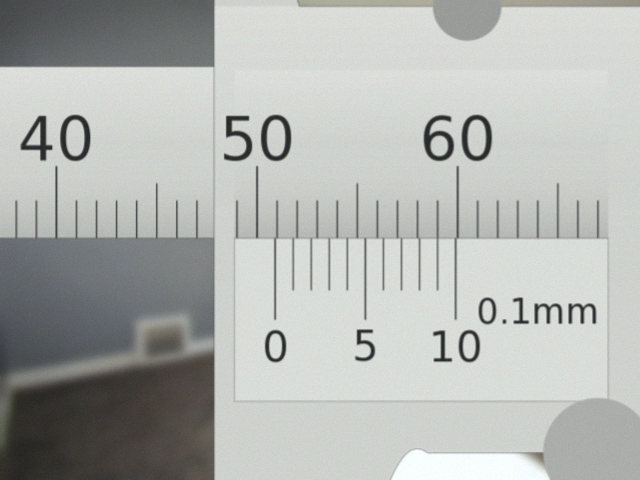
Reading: 50.9 mm
